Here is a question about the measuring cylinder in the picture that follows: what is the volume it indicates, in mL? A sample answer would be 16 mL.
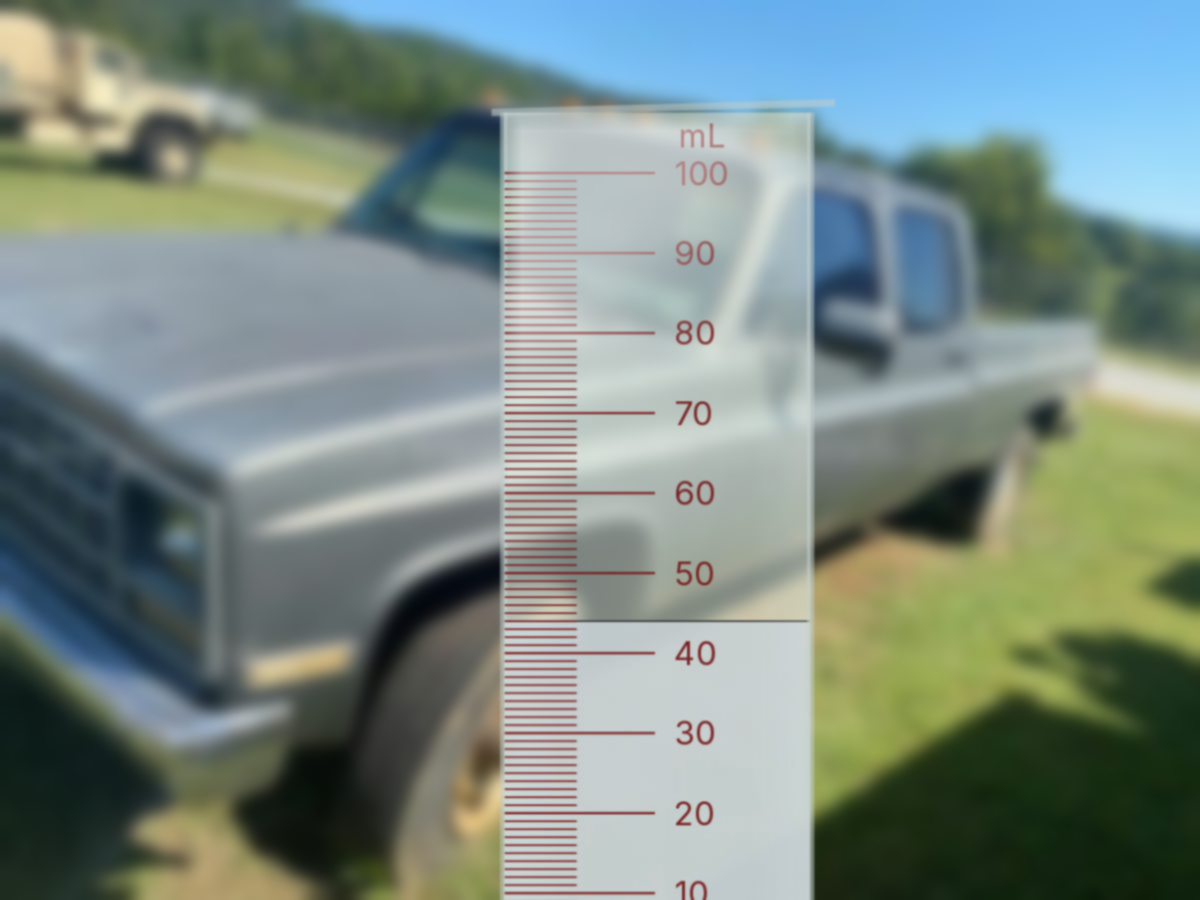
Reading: 44 mL
